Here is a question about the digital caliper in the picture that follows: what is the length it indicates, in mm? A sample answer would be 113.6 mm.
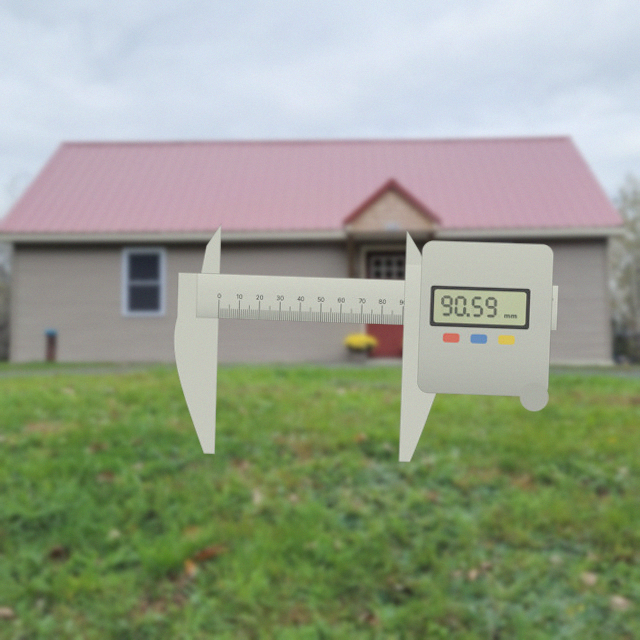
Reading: 90.59 mm
